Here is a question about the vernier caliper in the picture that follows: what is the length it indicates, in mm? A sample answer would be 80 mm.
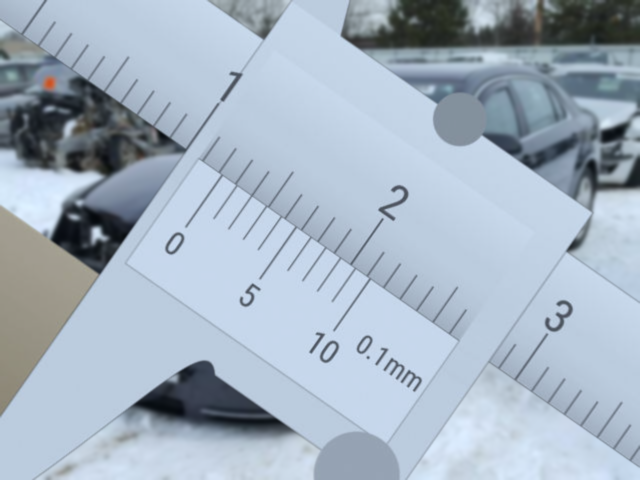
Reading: 12.2 mm
